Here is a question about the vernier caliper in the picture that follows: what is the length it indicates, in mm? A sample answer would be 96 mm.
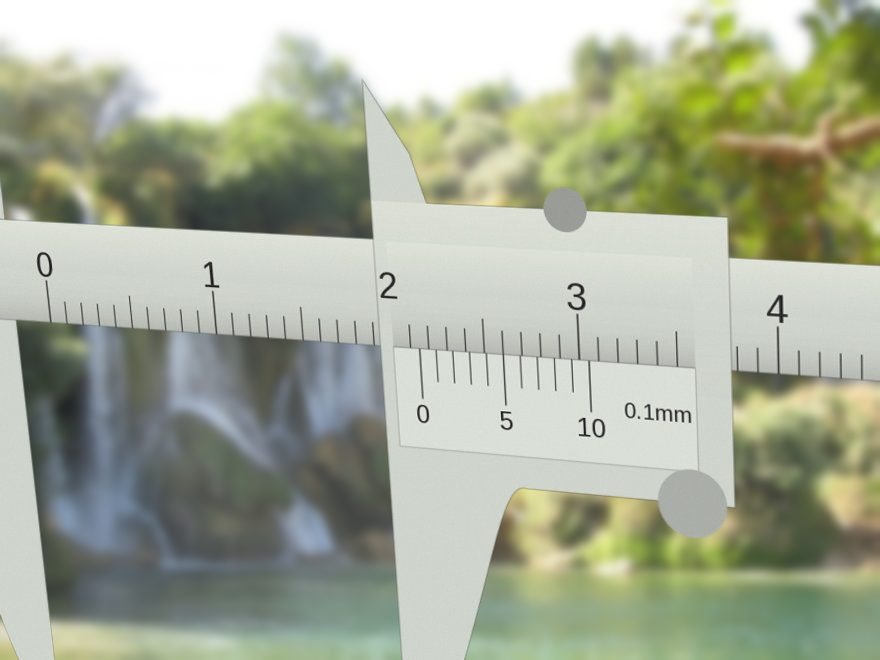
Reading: 21.5 mm
